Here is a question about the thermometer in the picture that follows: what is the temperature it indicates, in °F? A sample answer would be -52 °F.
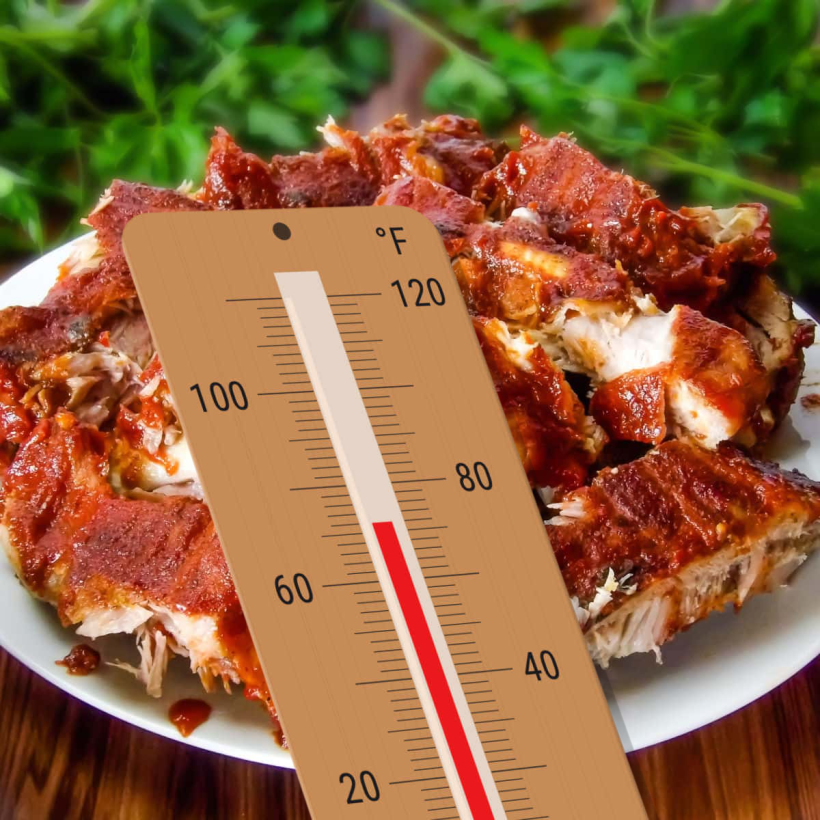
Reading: 72 °F
